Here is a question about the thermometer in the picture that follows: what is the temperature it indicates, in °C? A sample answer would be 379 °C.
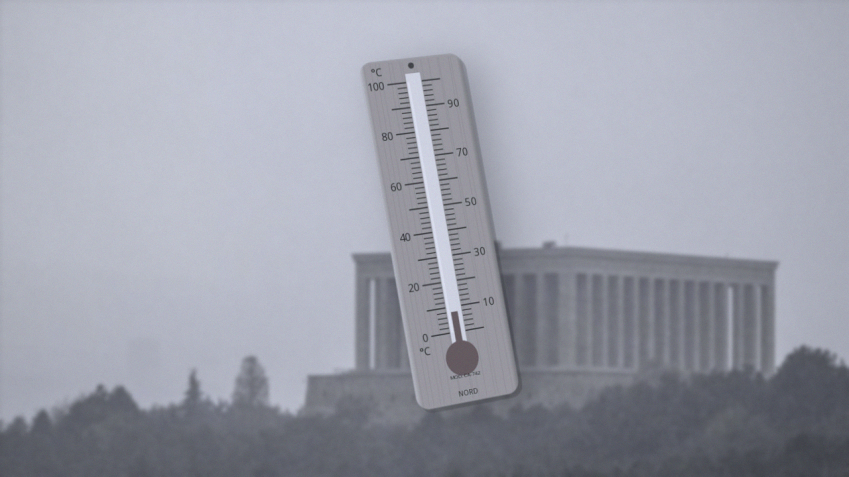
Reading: 8 °C
